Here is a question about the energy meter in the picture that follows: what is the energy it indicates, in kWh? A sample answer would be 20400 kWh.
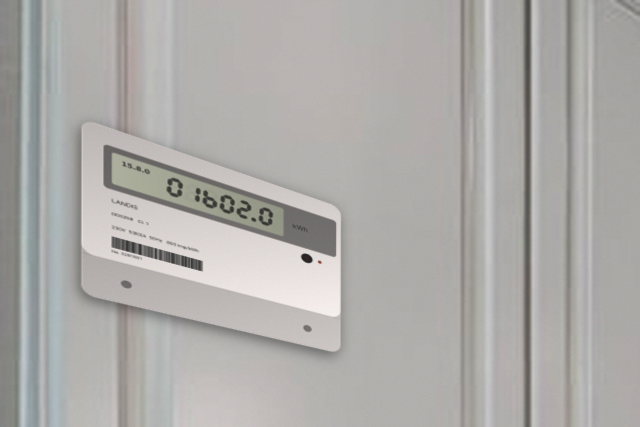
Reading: 1602.0 kWh
